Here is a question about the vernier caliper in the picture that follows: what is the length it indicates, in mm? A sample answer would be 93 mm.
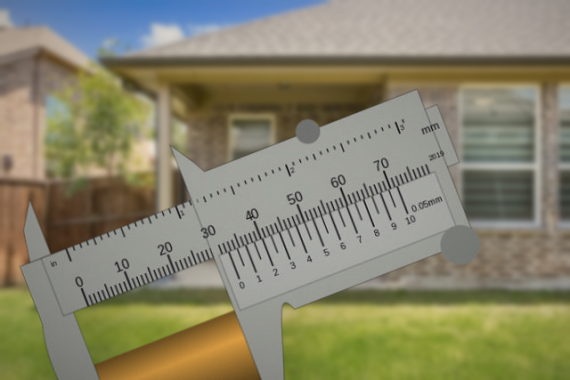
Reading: 32.5 mm
